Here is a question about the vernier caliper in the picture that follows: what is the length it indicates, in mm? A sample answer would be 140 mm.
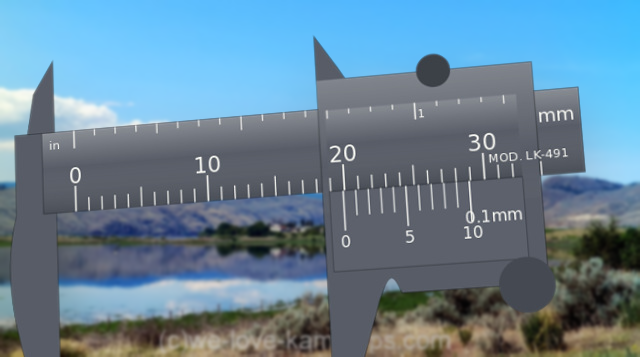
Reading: 19.9 mm
